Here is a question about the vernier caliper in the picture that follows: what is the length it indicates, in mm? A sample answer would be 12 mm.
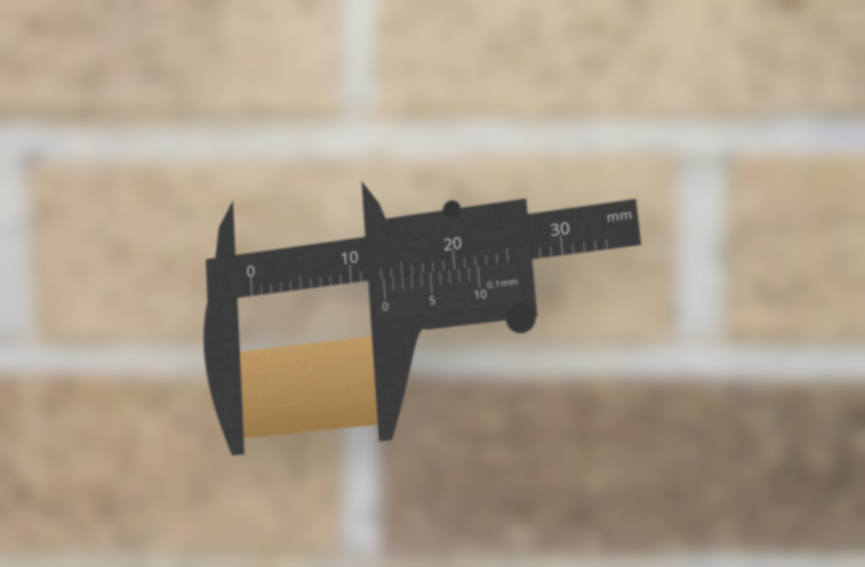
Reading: 13.2 mm
